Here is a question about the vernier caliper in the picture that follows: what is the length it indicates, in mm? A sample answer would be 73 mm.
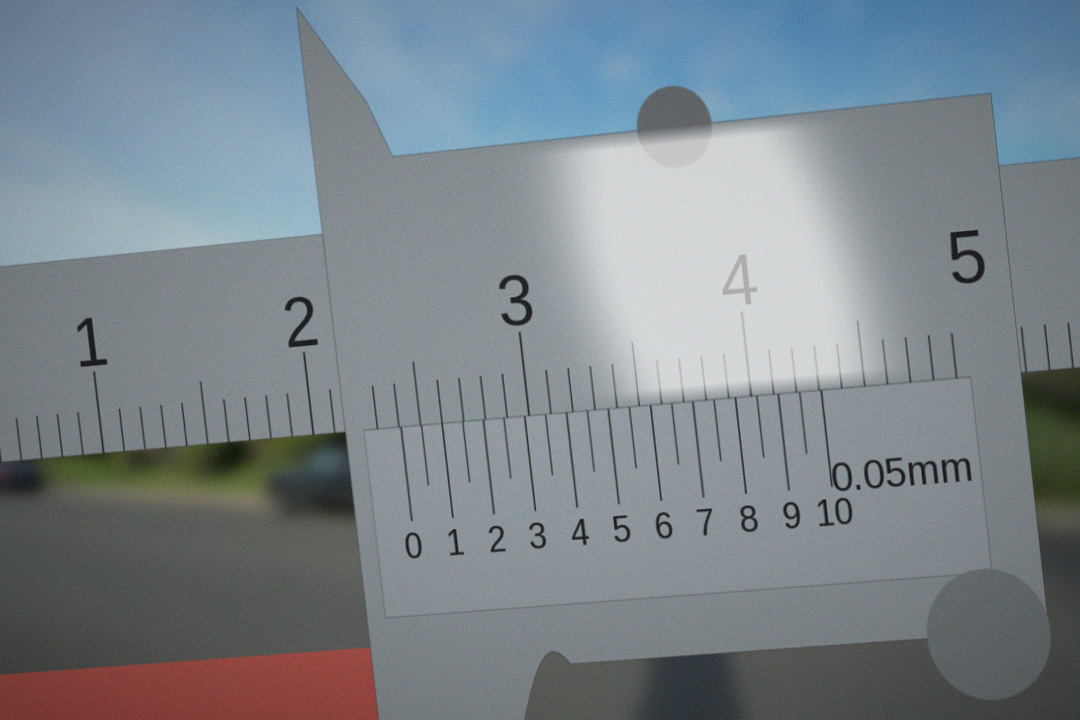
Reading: 24.1 mm
